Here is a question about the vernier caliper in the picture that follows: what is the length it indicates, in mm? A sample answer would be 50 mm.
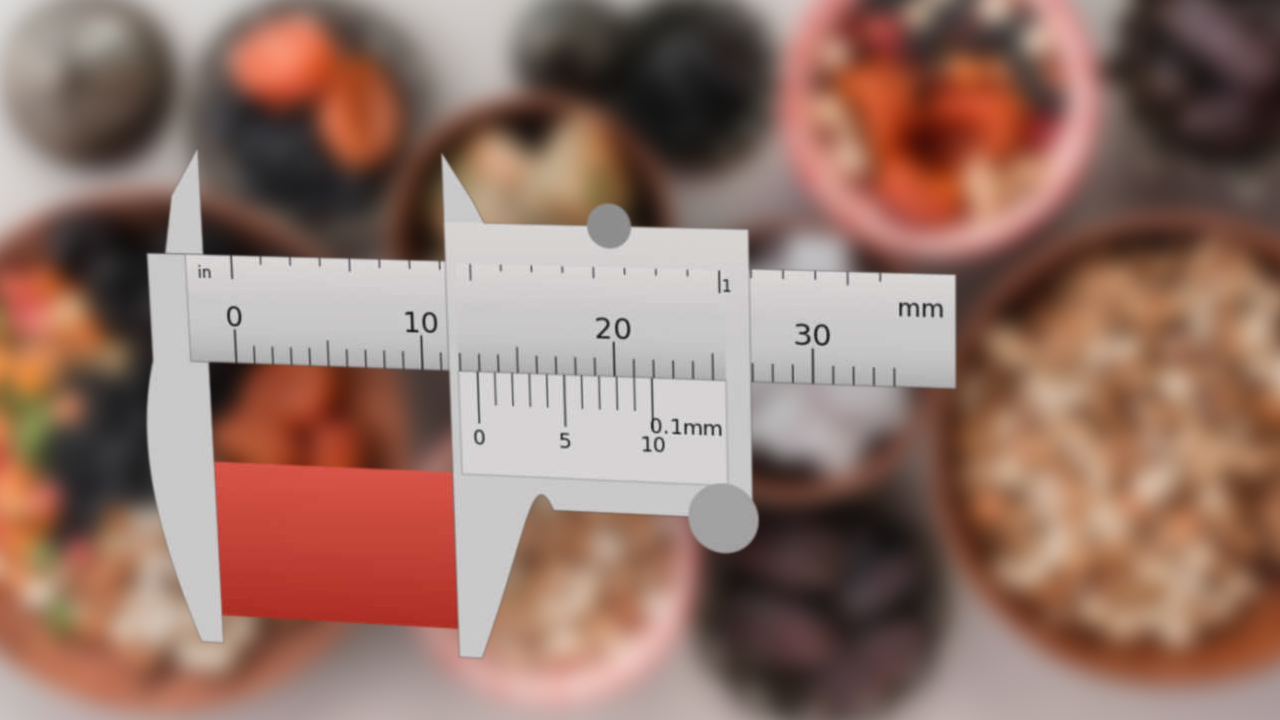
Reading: 12.9 mm
